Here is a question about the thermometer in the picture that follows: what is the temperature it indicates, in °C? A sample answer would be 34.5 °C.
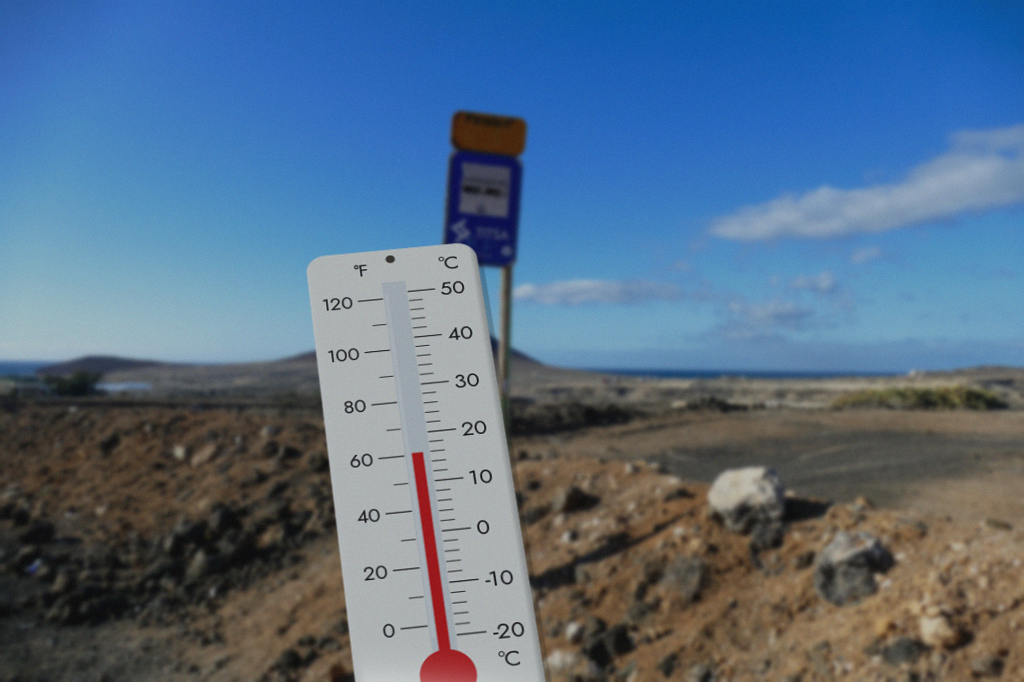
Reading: 16 °C
